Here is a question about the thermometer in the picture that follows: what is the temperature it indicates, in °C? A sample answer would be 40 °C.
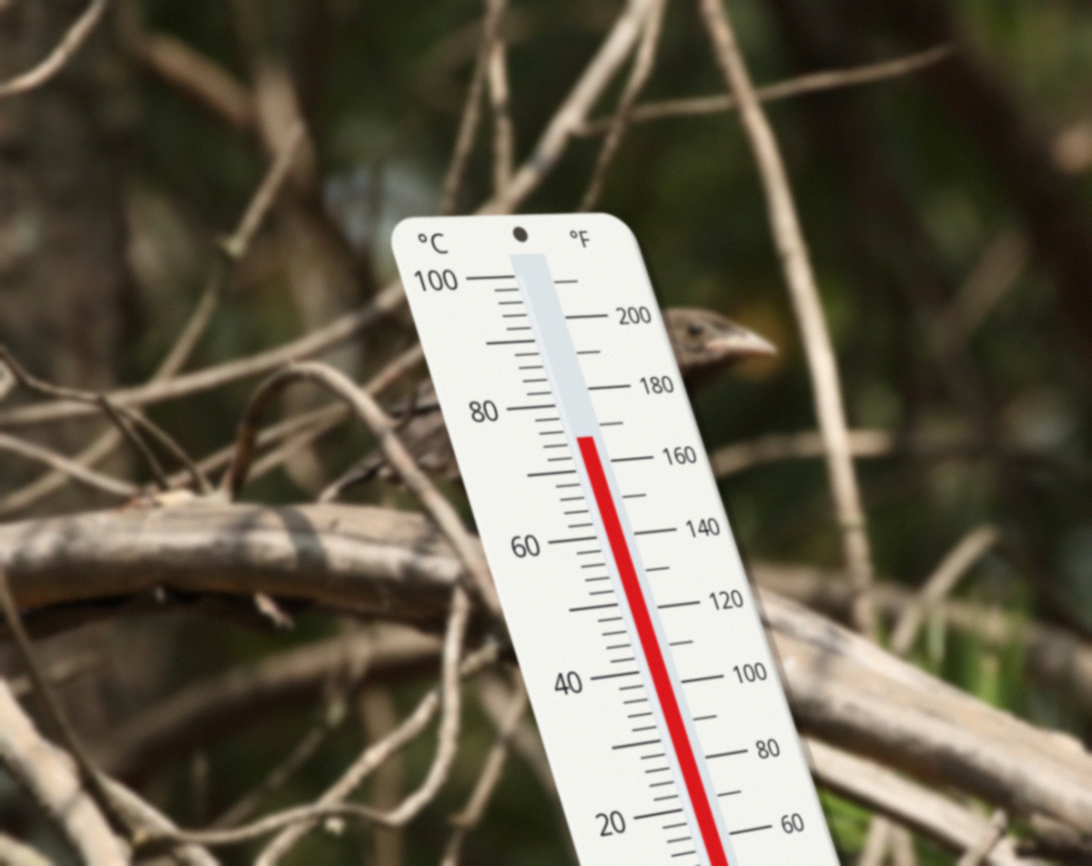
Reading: 75 °C
